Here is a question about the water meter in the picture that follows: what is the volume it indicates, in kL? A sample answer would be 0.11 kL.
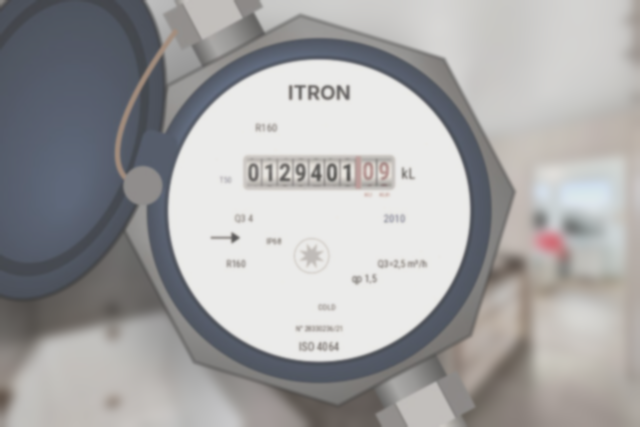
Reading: 129401.09 kL
